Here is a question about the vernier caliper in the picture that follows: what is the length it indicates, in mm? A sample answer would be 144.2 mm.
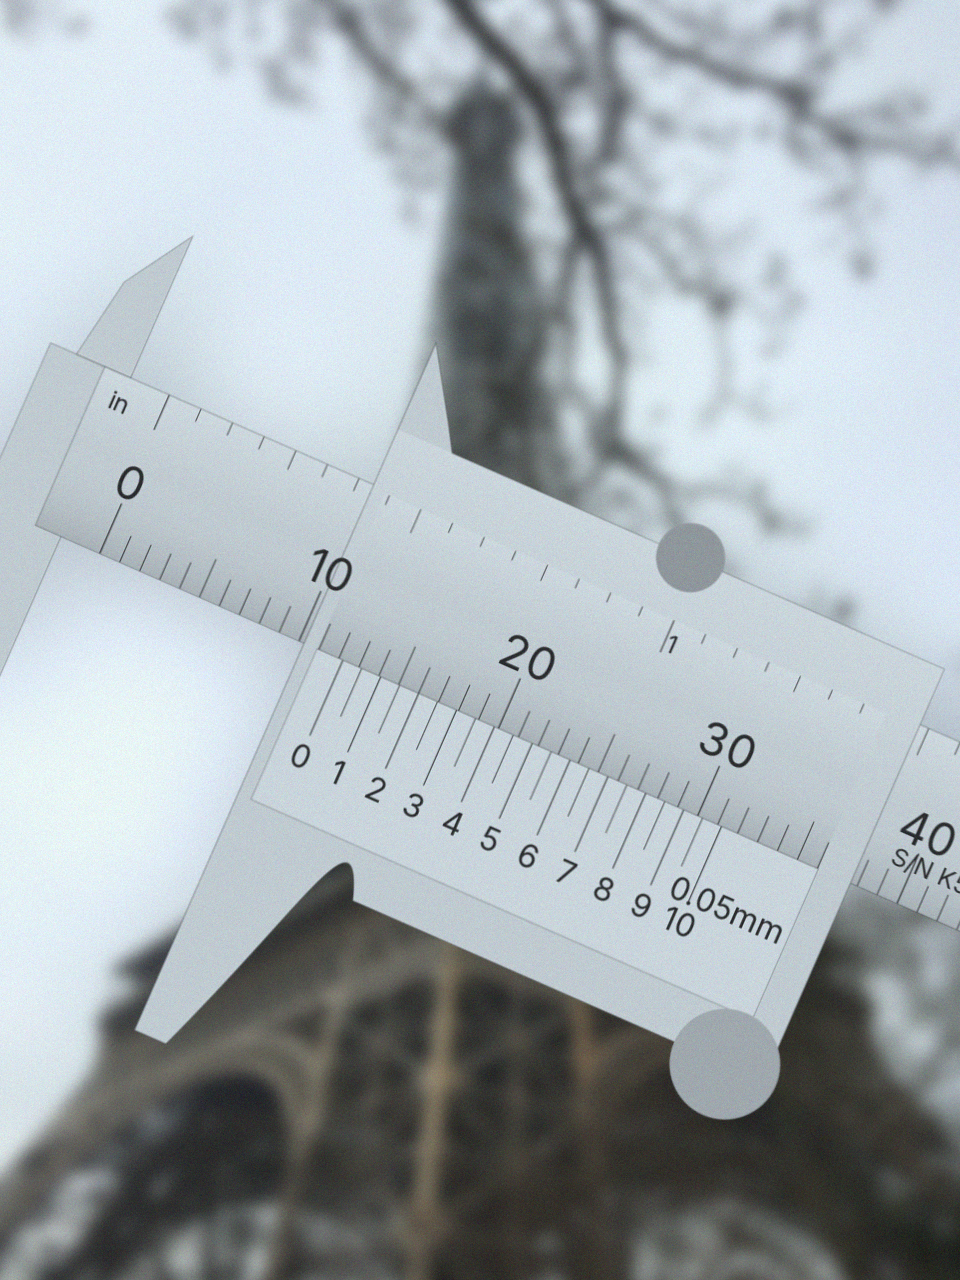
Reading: 12.2 mm
